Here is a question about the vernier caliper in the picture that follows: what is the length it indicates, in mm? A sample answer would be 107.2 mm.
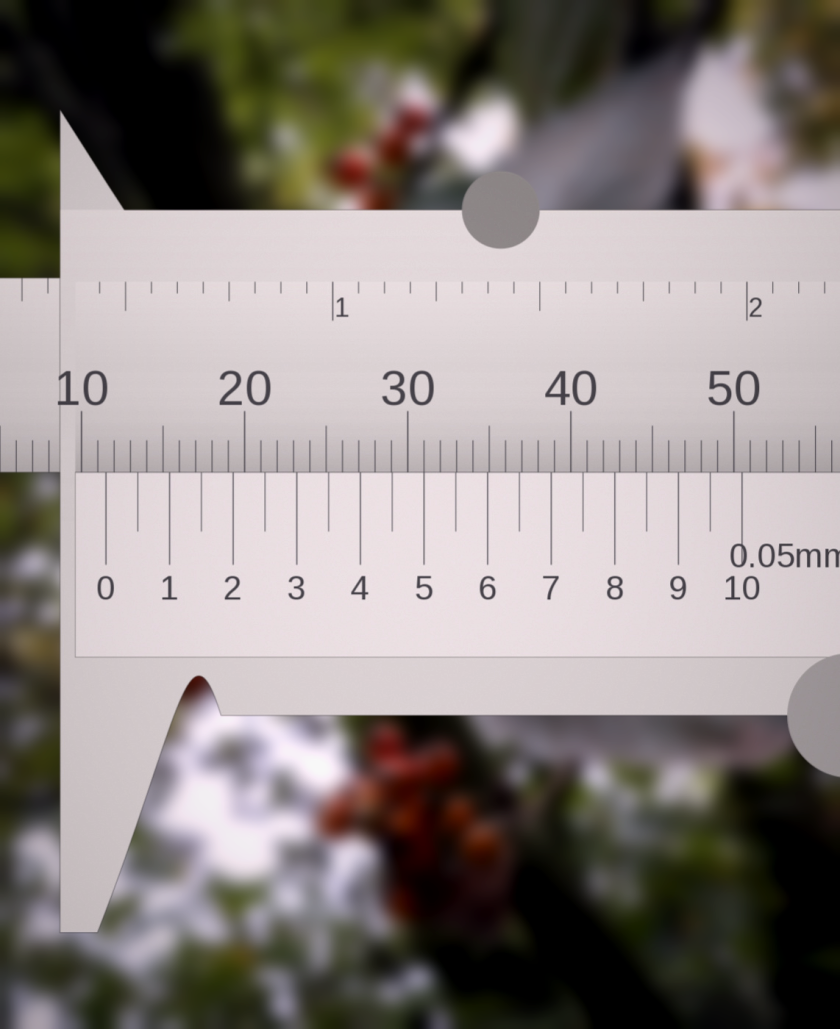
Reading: 11.5 mm
